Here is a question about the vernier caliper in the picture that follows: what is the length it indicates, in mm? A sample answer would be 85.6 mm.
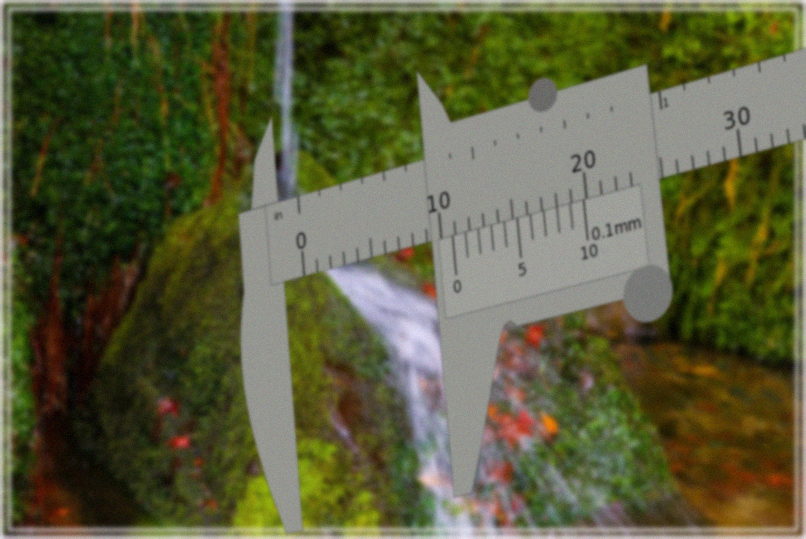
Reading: 10.8 mm
